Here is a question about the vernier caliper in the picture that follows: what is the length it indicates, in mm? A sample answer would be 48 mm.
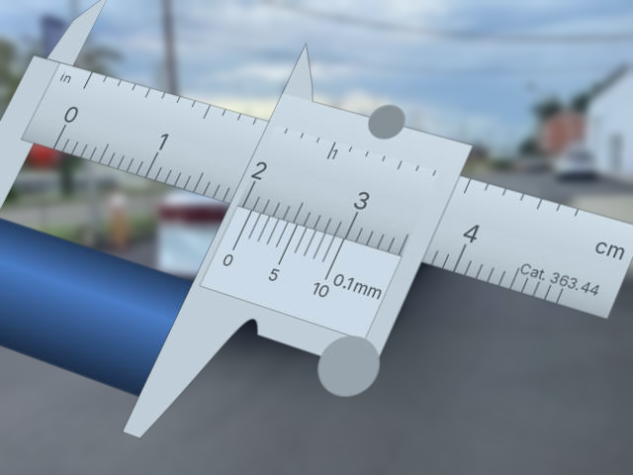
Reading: 20.9 mm
